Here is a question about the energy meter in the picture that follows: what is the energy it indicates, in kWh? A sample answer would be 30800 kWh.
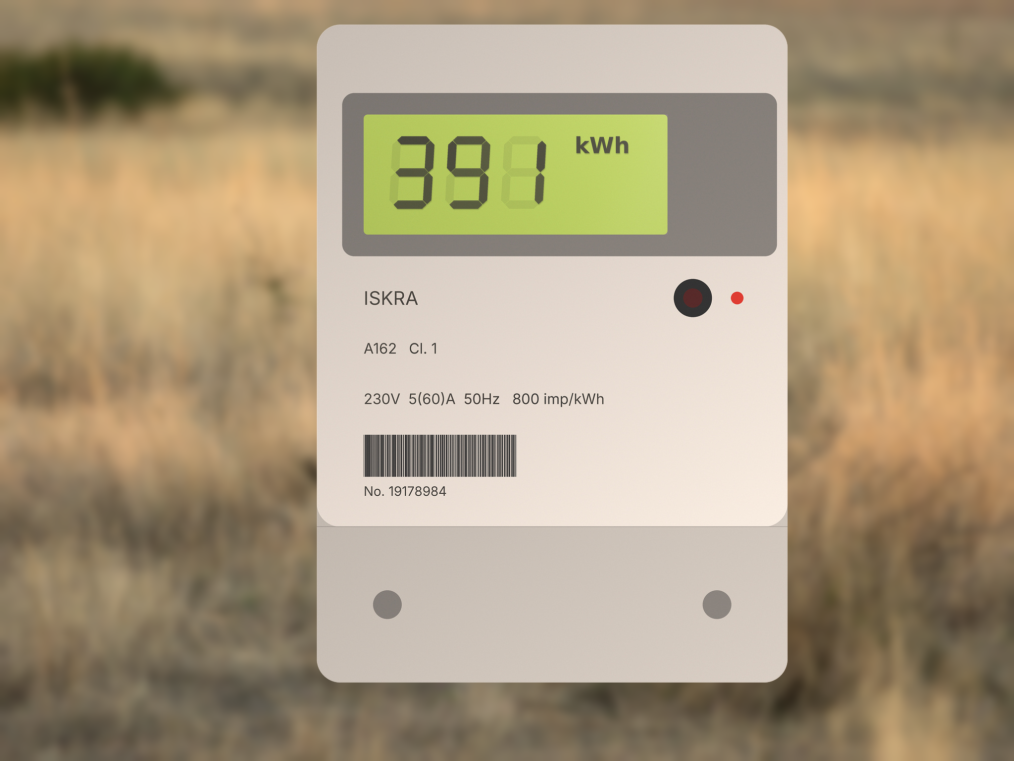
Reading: 391 kWh
